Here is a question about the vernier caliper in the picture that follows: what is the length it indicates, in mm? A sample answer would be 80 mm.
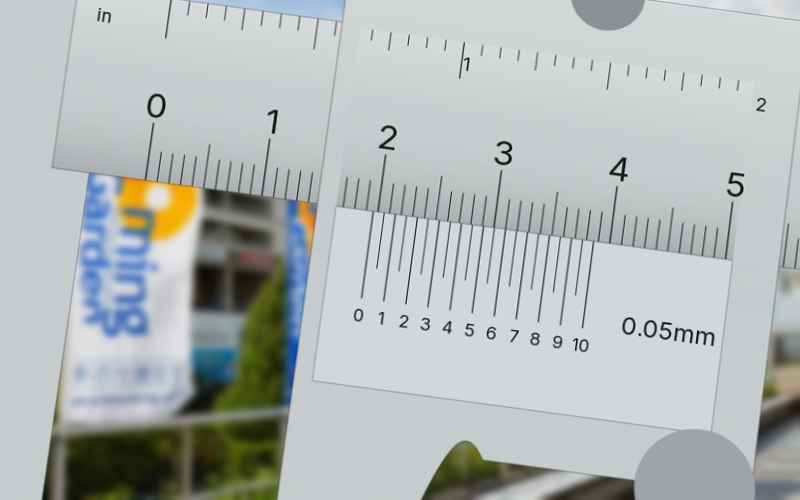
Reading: 19.6 mm
